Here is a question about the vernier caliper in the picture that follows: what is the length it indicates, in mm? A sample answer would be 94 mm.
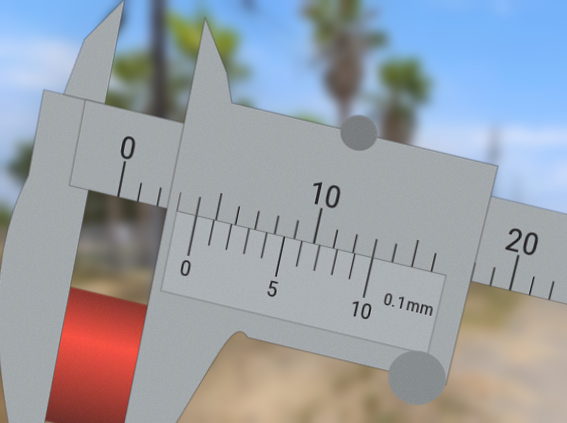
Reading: 4.0 mm
